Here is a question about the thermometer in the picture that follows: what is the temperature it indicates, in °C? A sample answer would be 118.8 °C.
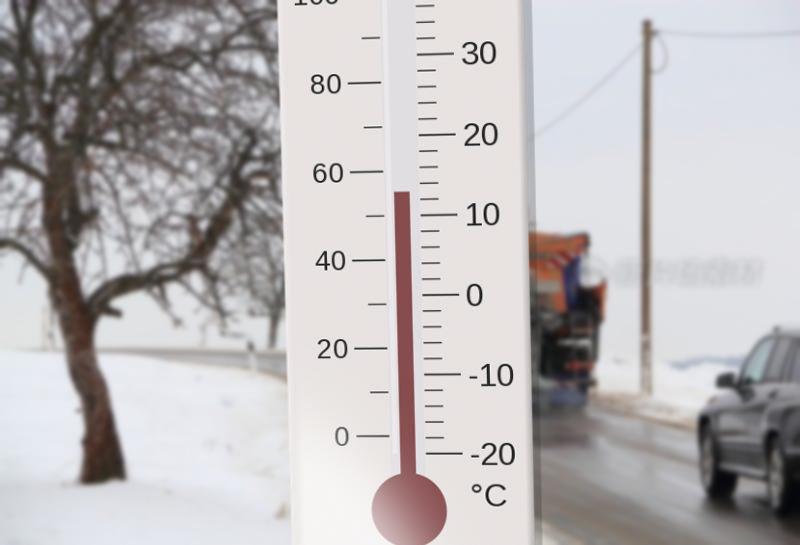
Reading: 13 °C
